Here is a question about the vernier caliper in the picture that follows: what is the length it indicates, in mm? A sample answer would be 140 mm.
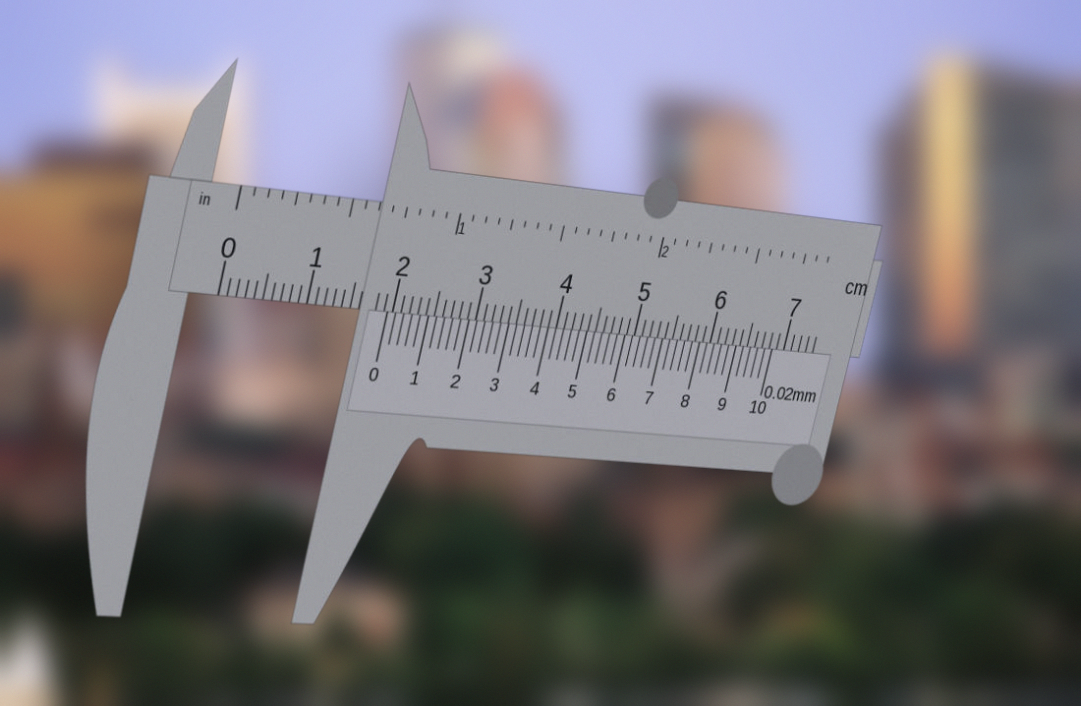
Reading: 19.4 mm
